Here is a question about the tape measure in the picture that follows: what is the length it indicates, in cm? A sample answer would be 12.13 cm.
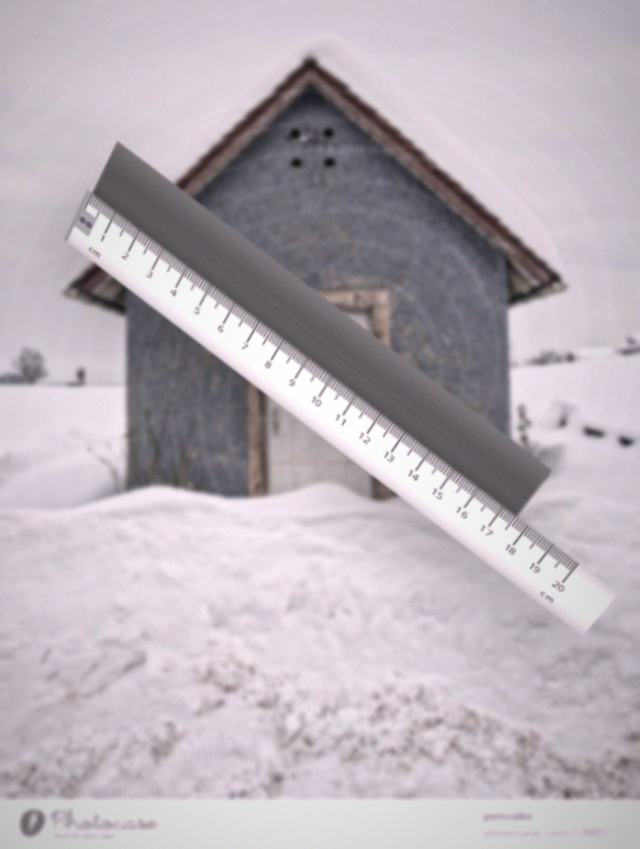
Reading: 17.5 cm
